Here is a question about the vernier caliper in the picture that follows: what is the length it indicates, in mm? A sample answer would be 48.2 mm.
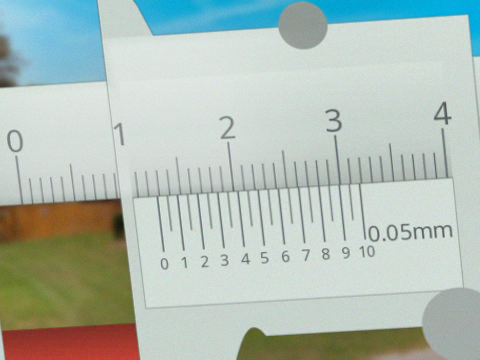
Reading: 12.8 mm
